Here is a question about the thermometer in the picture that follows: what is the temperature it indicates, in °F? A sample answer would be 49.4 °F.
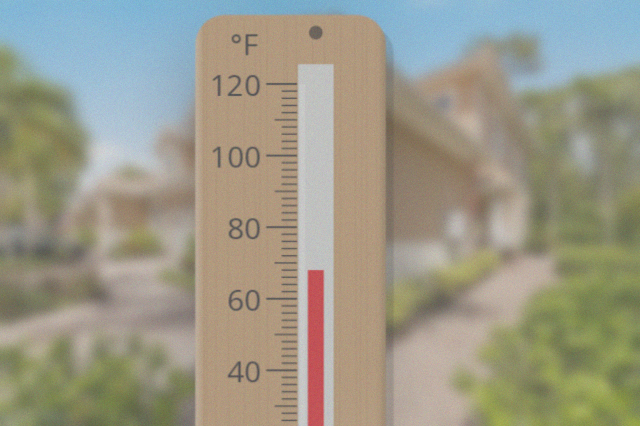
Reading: 68 °F
